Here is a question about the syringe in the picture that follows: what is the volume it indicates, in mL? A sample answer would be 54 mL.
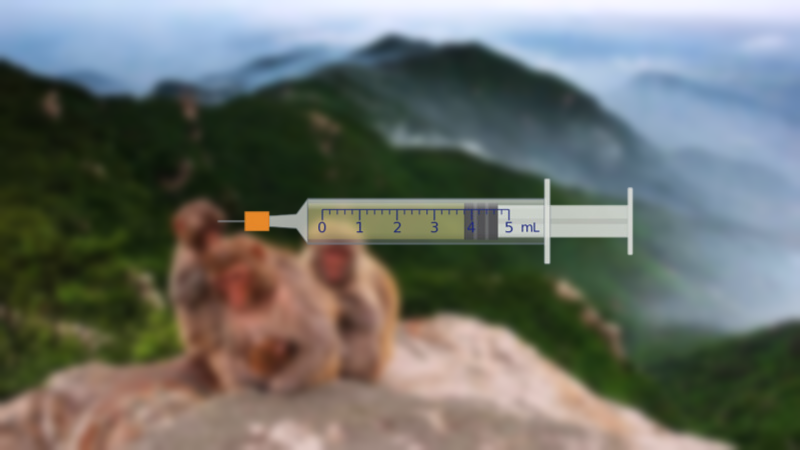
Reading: 3.8 mL
